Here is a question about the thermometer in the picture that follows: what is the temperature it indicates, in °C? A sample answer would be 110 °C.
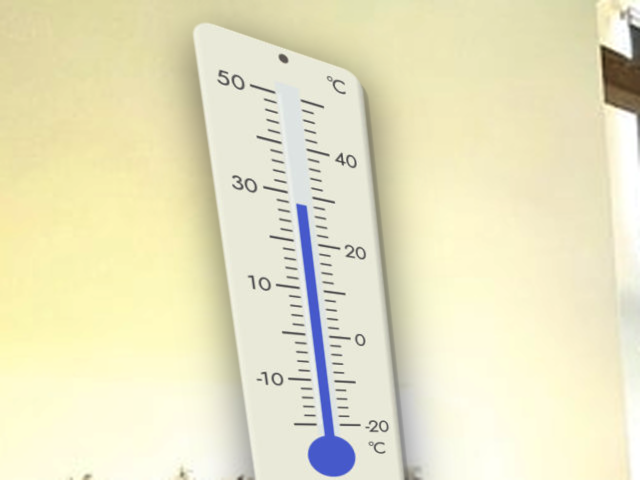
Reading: 28 °C
